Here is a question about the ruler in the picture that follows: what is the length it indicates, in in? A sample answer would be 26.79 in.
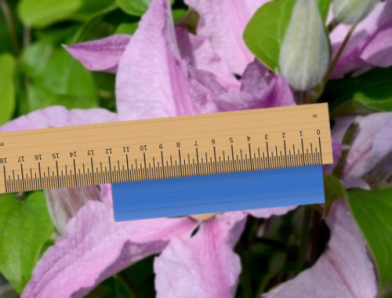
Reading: 12 in
